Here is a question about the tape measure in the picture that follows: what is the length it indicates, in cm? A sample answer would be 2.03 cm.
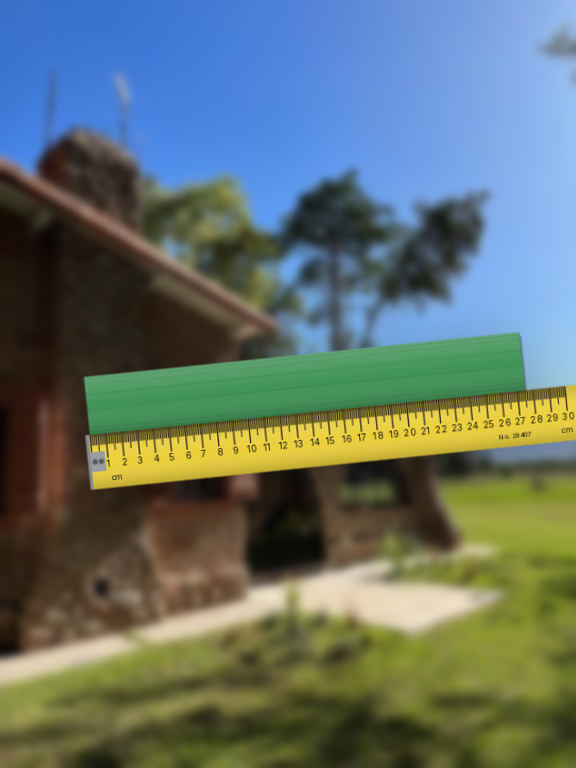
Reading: 27.5 cm
